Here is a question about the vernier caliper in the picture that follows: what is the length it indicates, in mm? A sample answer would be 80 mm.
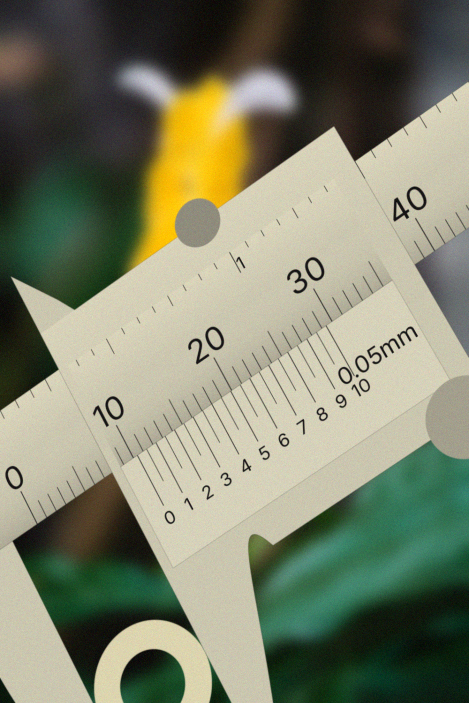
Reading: 10.4 mm
